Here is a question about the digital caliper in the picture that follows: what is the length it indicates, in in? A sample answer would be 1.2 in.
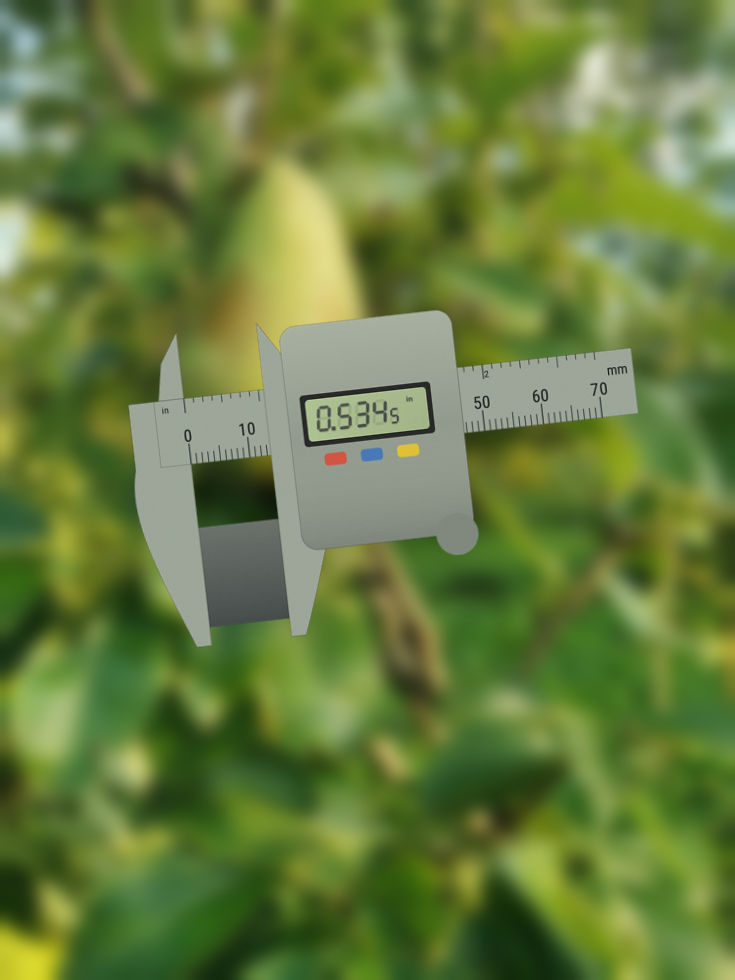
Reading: 0.5345 in
